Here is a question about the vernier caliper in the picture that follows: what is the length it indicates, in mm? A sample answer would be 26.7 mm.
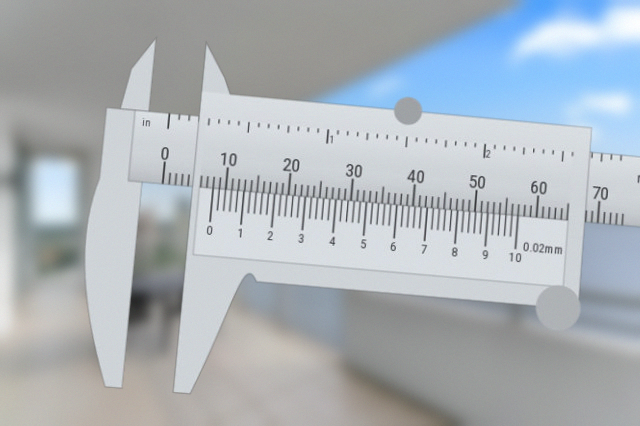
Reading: 8.0 mm
